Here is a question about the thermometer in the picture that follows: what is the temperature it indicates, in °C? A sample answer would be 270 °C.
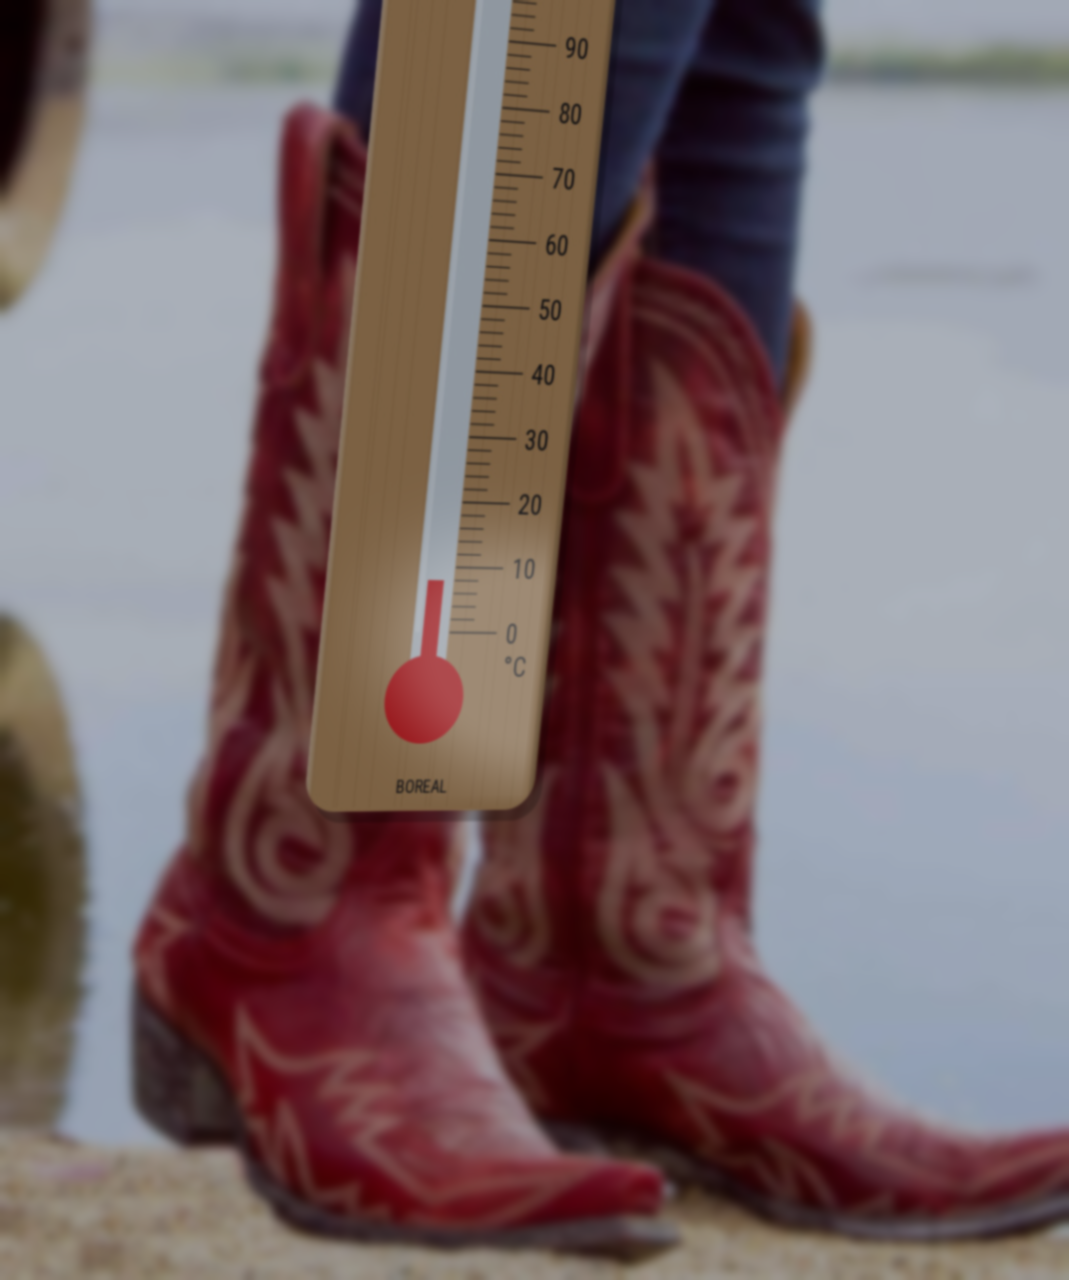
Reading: 8 °C
